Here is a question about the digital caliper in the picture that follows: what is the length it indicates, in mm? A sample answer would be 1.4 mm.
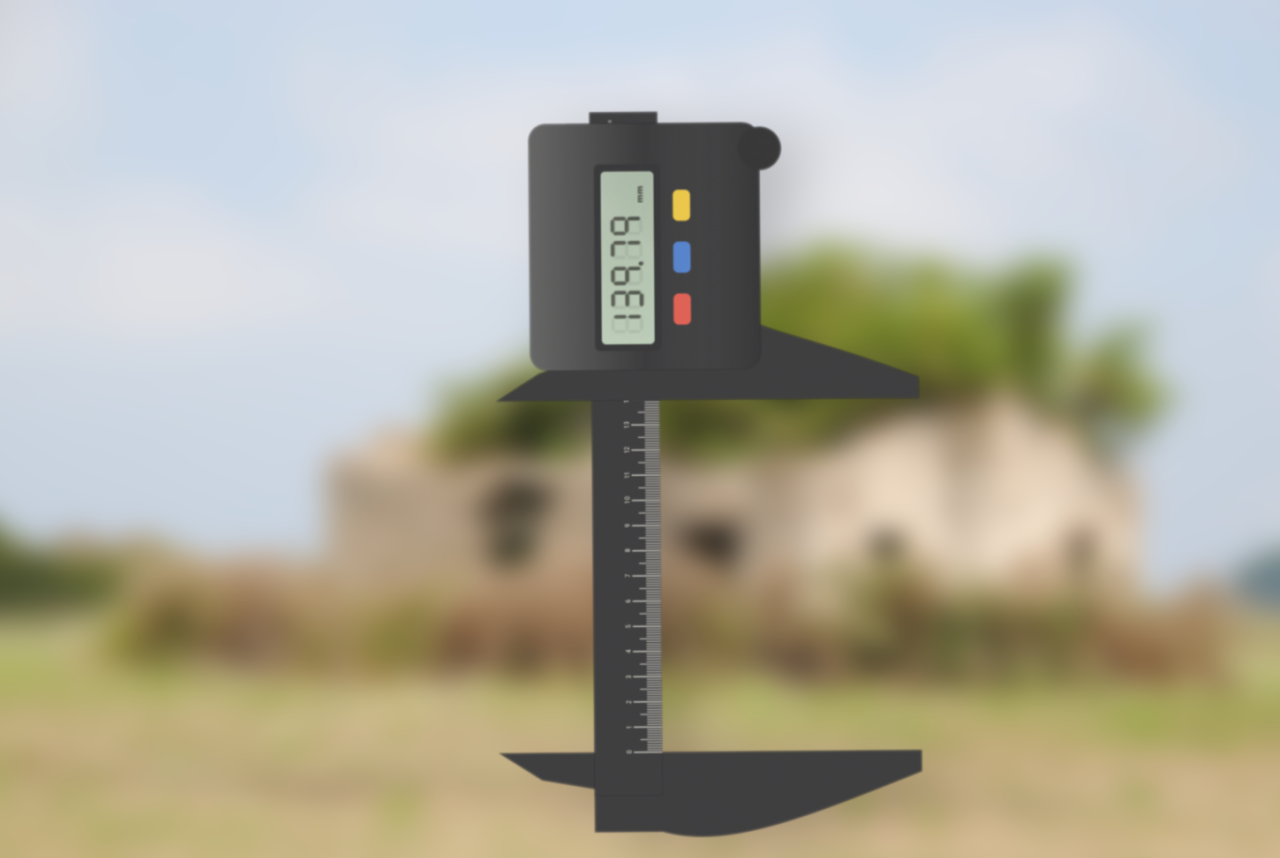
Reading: 139.79 mm
